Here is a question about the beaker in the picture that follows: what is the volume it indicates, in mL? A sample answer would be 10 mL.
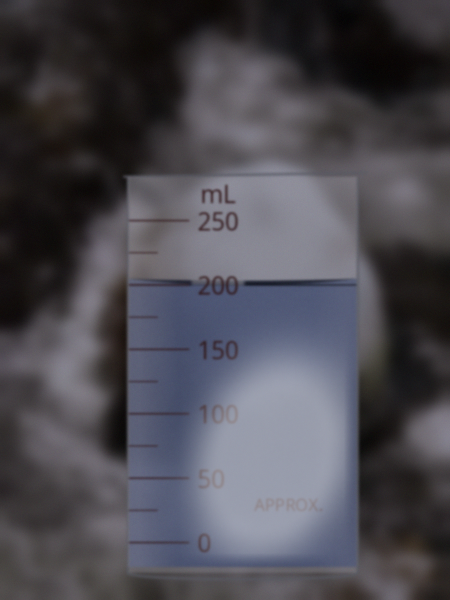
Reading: 200 mL
